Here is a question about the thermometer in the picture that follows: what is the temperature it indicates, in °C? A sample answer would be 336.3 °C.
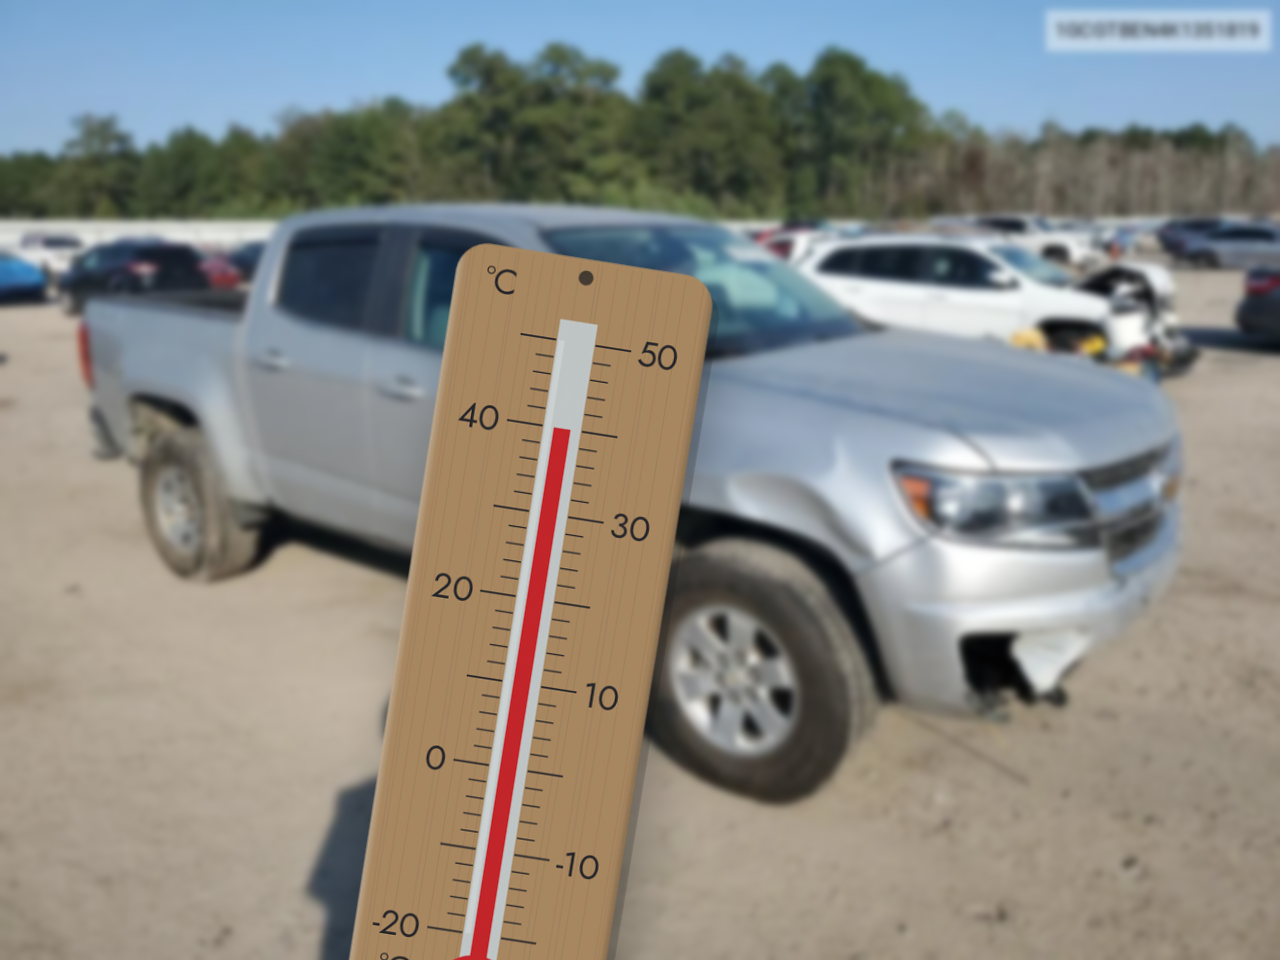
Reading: 40 °C
